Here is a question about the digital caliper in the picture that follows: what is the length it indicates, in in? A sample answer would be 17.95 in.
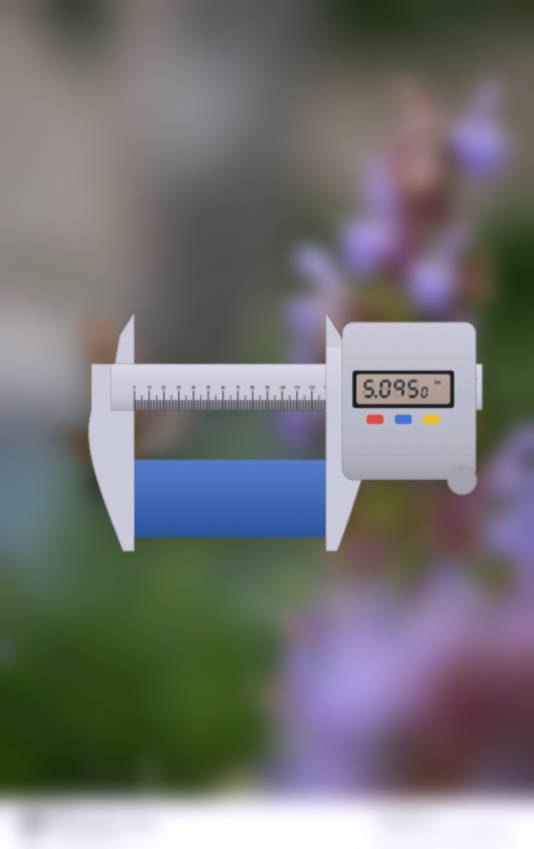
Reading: 5.0950 in
